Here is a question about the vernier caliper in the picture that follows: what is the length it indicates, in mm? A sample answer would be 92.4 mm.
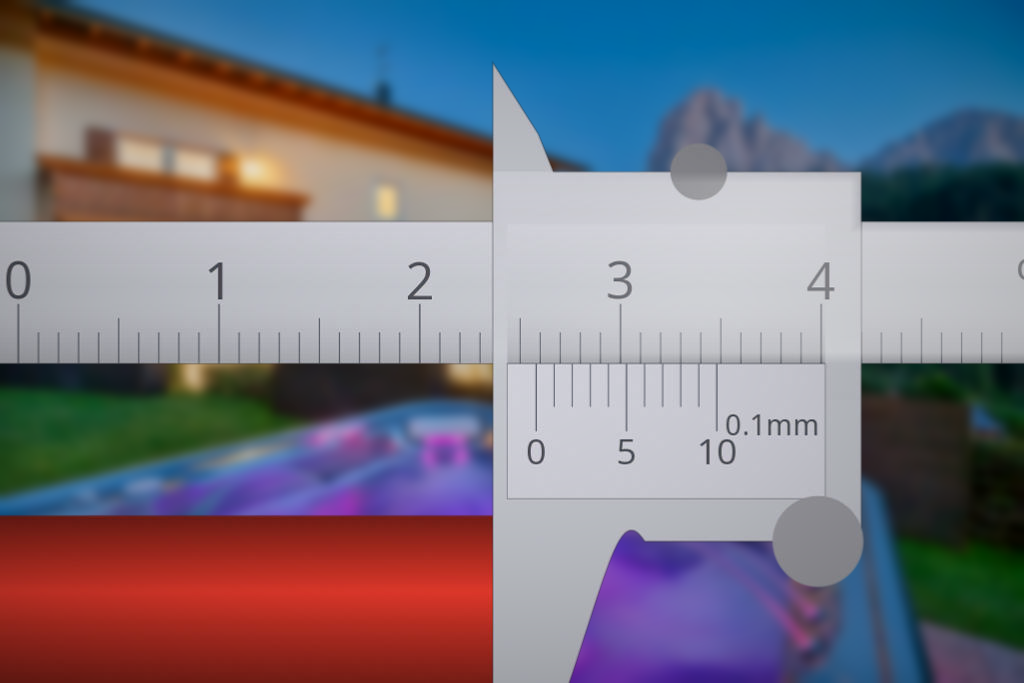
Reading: 25.8 mm
